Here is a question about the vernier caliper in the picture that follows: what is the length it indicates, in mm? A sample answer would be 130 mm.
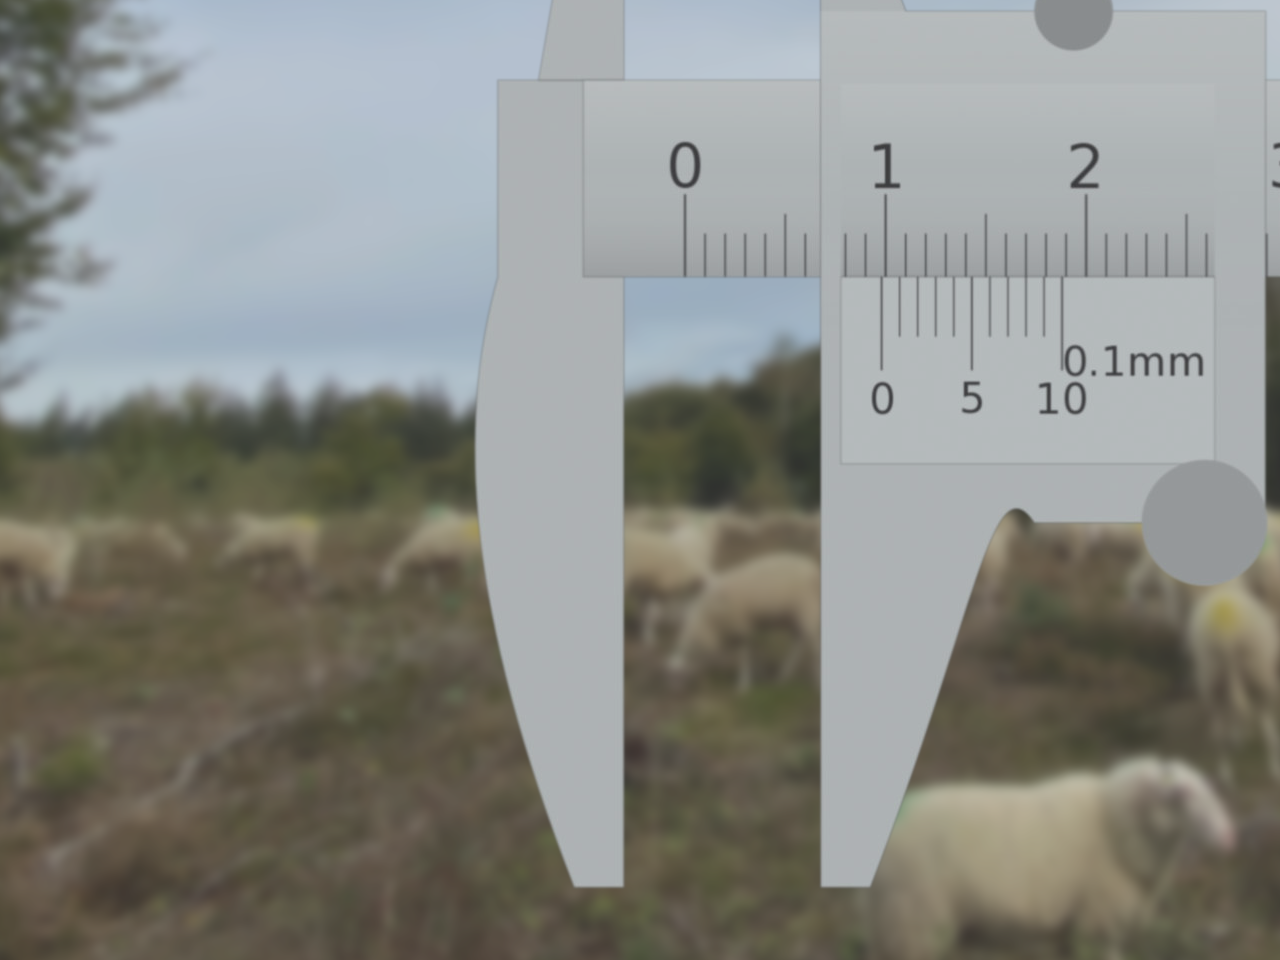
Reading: 9.8 mm
